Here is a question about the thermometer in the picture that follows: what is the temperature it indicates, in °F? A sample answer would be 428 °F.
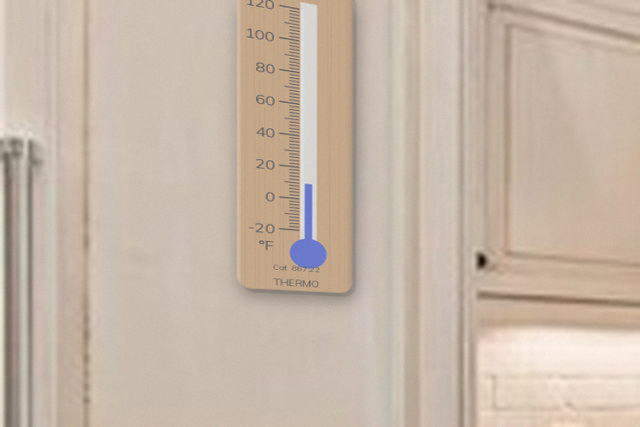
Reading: 10 °F
